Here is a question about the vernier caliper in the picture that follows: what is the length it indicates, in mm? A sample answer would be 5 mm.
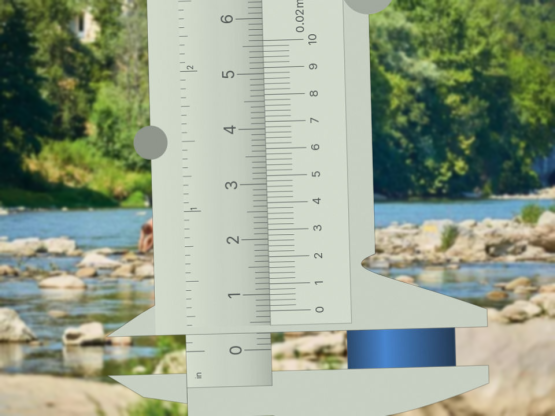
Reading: 7.0 mm
